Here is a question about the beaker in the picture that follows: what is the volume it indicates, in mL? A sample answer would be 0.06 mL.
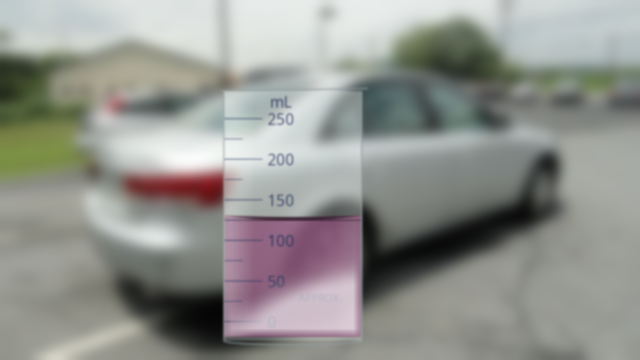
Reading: 125 mL
